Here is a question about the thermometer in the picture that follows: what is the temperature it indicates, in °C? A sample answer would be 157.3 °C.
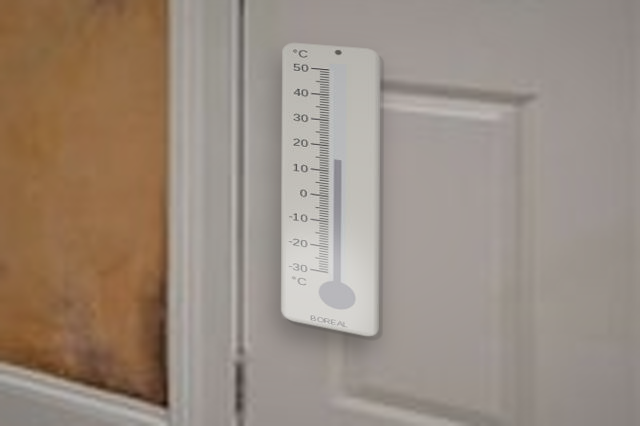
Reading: 15 °C
